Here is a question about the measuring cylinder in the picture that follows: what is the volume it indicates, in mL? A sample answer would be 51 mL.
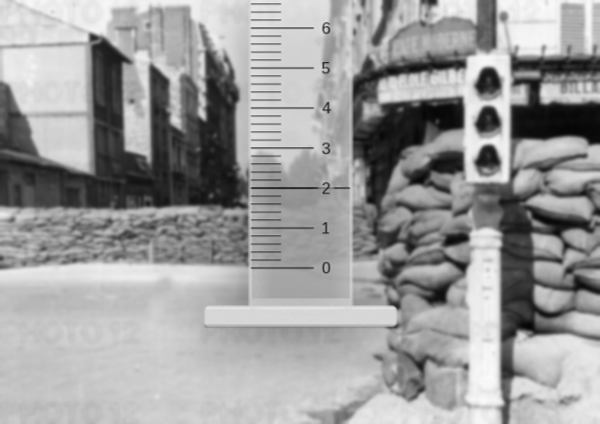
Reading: 2 mL
